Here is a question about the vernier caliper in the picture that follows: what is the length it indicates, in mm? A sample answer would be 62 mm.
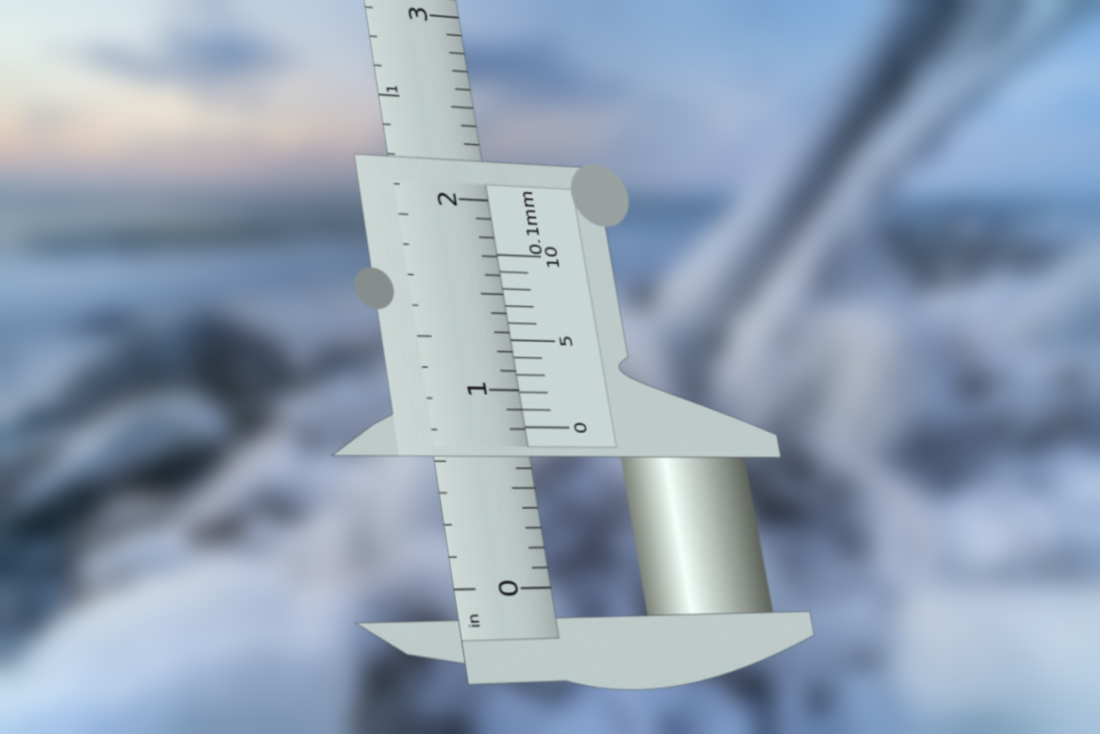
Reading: 8.1 mm
